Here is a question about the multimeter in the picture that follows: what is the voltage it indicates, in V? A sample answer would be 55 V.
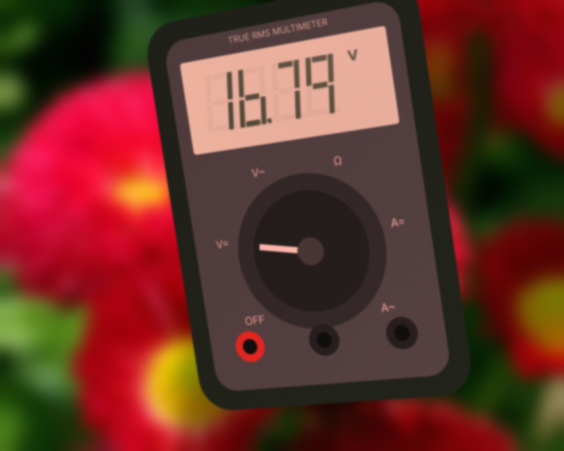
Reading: 16.79 V
